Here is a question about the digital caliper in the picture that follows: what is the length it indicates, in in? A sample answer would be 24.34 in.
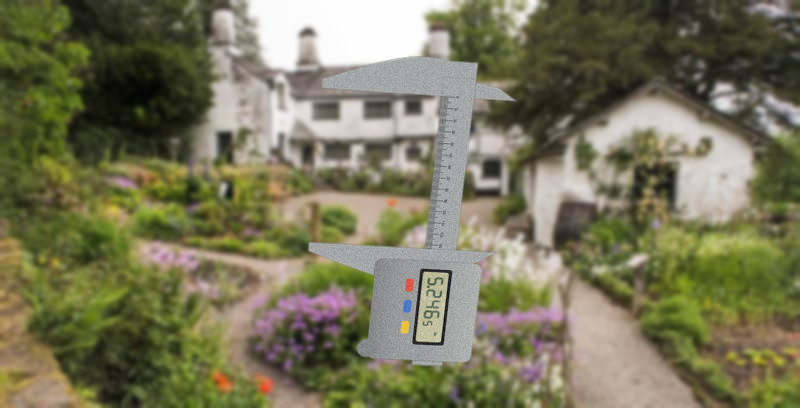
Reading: 5.2465 in
